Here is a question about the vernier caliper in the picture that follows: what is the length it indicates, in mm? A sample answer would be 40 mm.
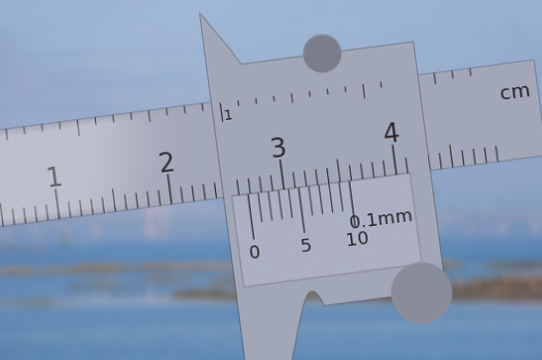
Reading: 26.8 mm
